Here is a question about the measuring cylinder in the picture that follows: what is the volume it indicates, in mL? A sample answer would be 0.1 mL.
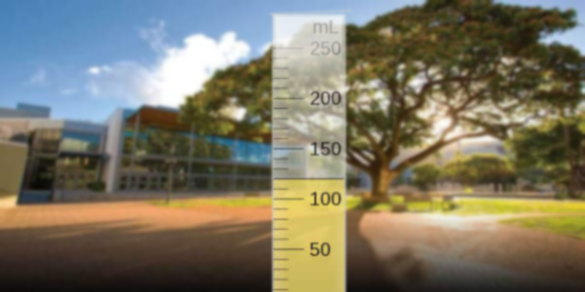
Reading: 120 mL
